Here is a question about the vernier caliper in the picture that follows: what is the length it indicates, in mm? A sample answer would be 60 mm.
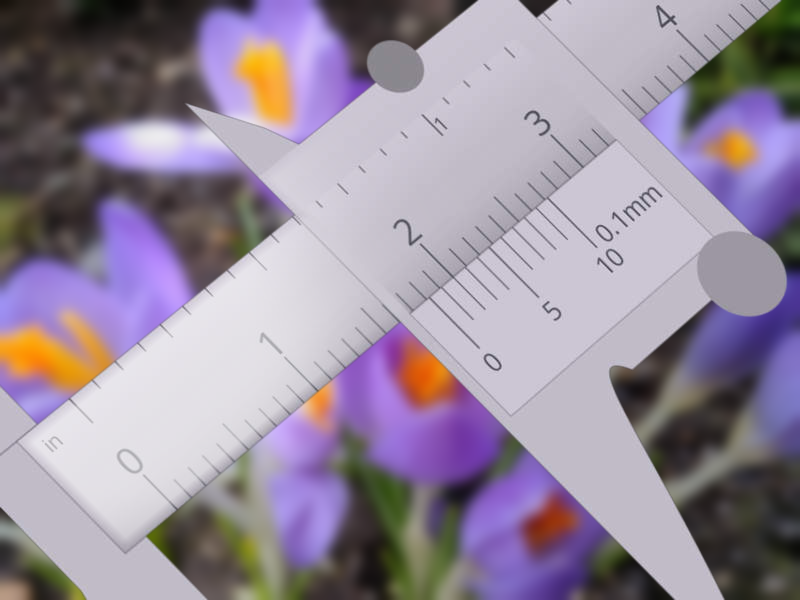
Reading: 18.2 mm
